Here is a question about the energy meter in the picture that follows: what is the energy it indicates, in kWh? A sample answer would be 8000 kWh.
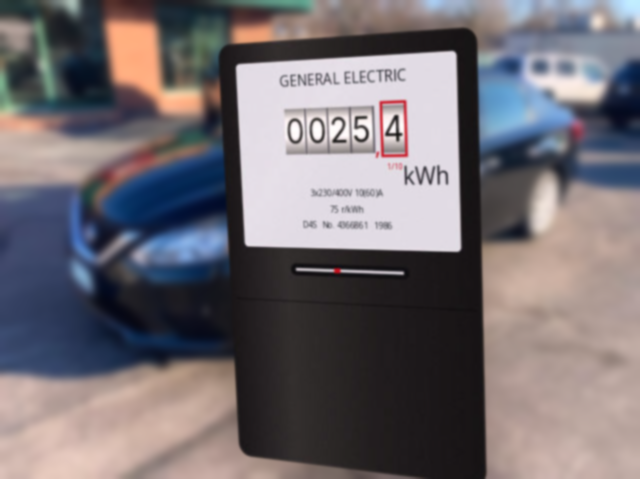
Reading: 25.4 kWh
